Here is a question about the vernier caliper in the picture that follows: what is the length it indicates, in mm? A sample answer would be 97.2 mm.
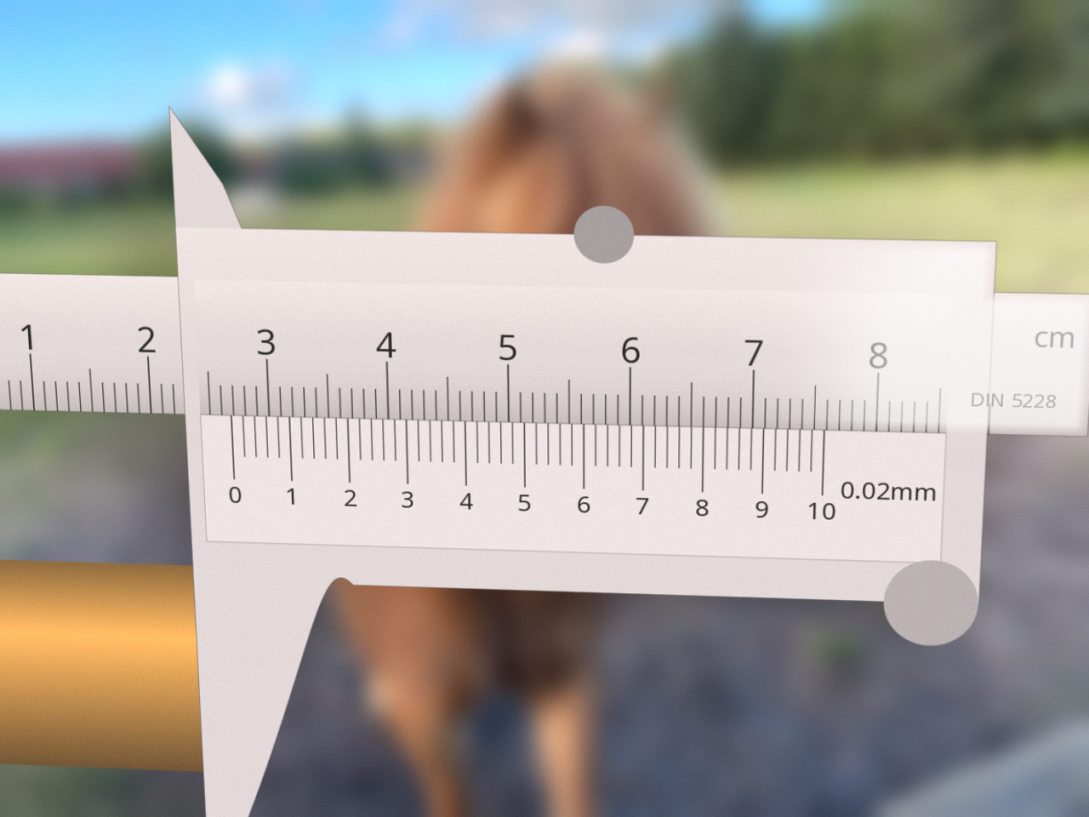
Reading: 26.8 mm
